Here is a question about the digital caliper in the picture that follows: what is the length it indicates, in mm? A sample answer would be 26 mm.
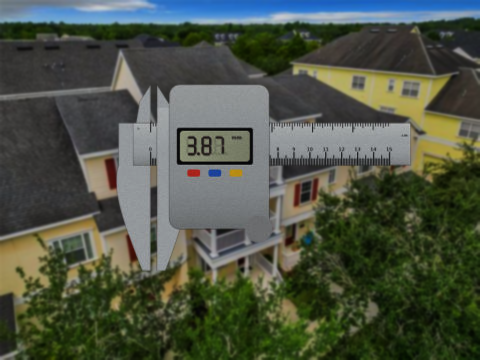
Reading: 3.87 mm
